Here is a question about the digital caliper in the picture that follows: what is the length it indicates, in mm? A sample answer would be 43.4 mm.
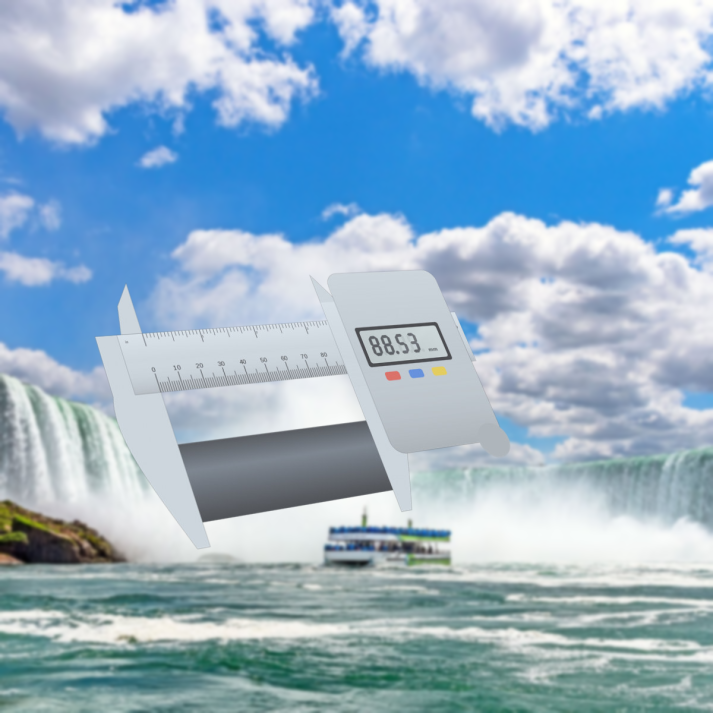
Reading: 88.53 mm
